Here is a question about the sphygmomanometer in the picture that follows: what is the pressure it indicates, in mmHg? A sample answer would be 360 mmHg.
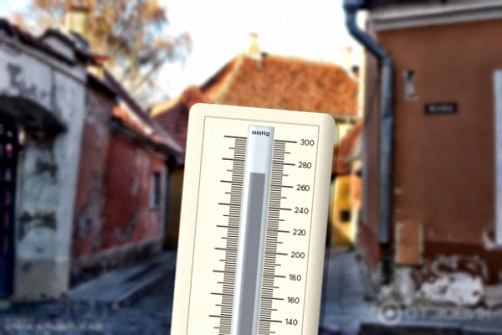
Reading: 270 mmHg
